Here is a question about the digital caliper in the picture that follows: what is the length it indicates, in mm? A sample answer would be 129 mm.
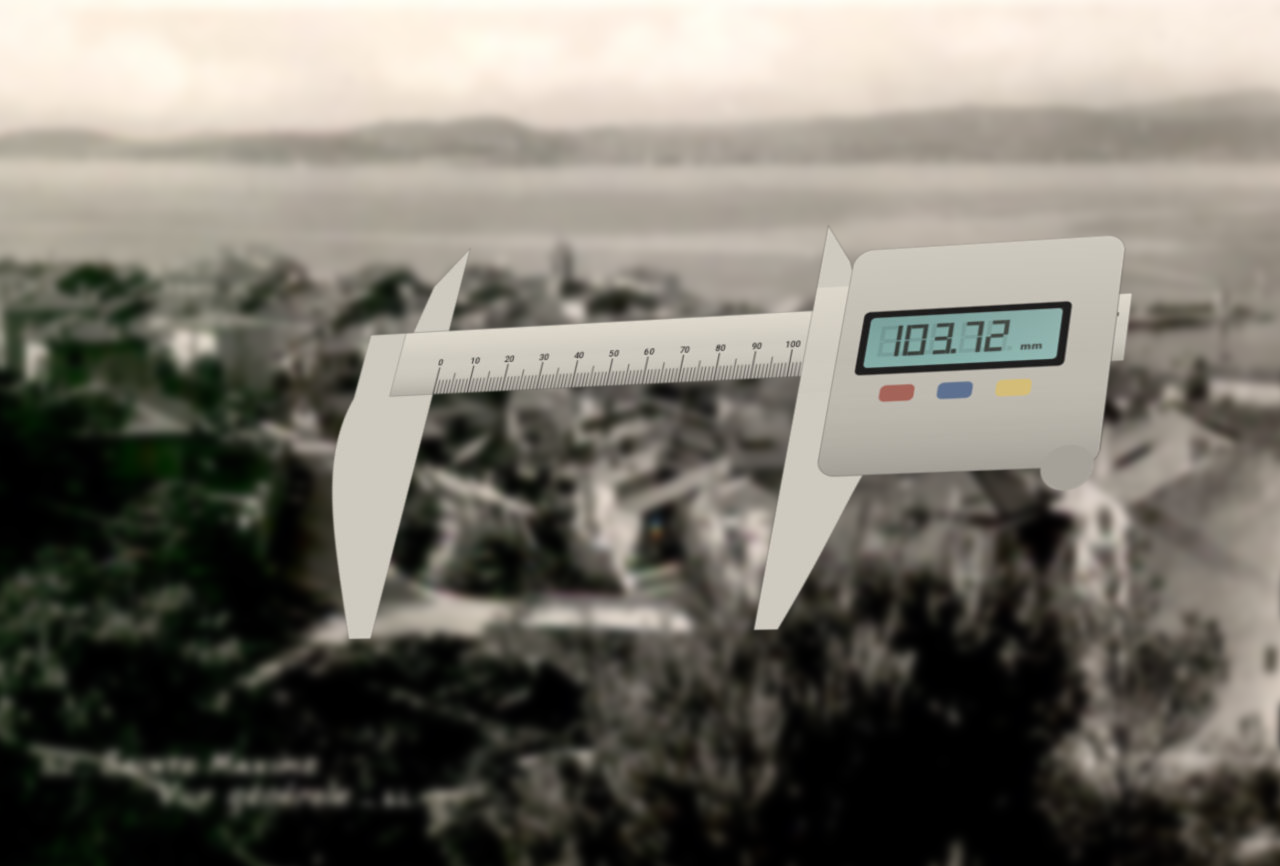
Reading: 103.72 mm
